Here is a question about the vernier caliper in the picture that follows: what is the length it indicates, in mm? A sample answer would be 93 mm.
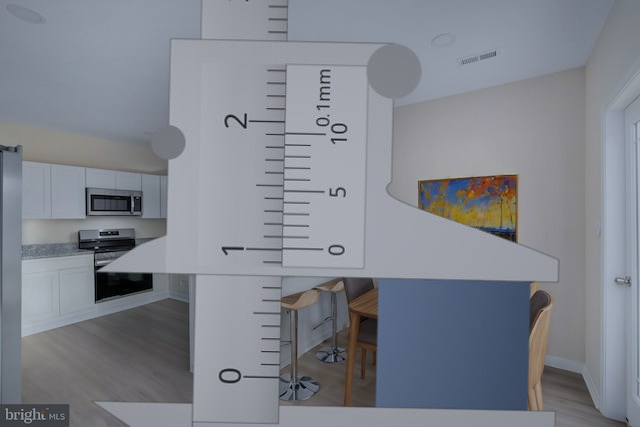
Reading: 10.1 mm
